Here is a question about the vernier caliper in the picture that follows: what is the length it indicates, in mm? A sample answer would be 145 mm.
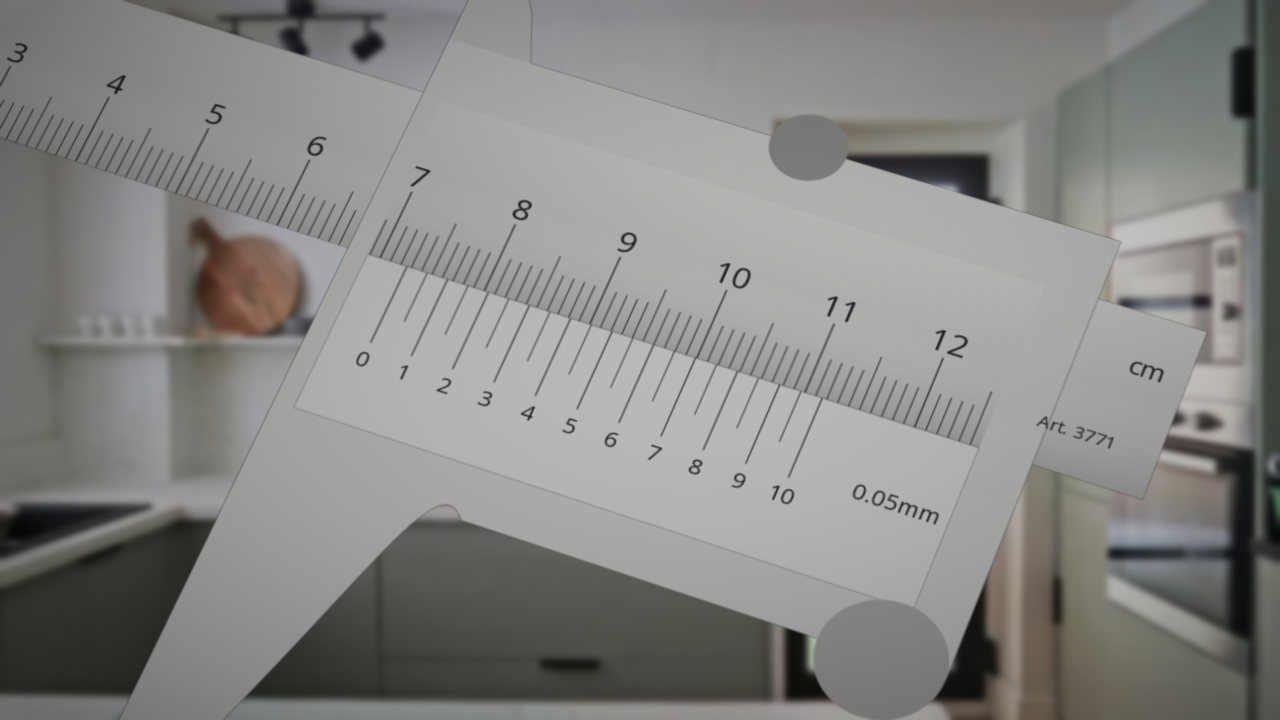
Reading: 72.6 mm
